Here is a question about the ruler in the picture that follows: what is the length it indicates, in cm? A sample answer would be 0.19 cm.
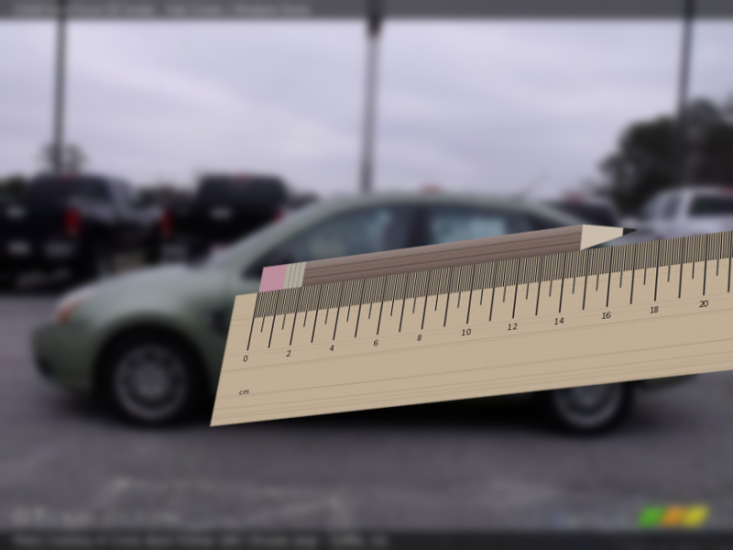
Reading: 17 cm
